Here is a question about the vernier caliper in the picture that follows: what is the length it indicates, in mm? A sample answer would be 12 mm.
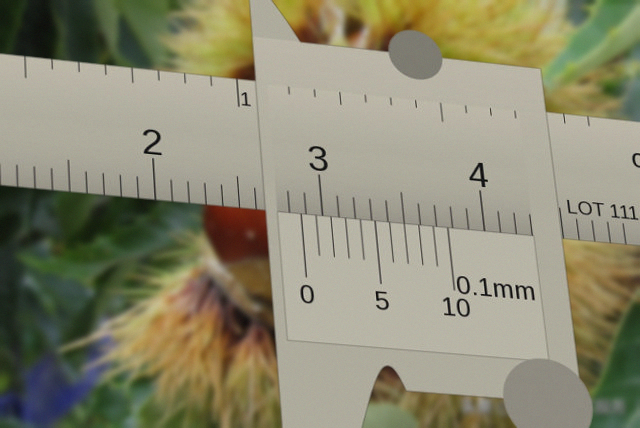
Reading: 28.7 mm
